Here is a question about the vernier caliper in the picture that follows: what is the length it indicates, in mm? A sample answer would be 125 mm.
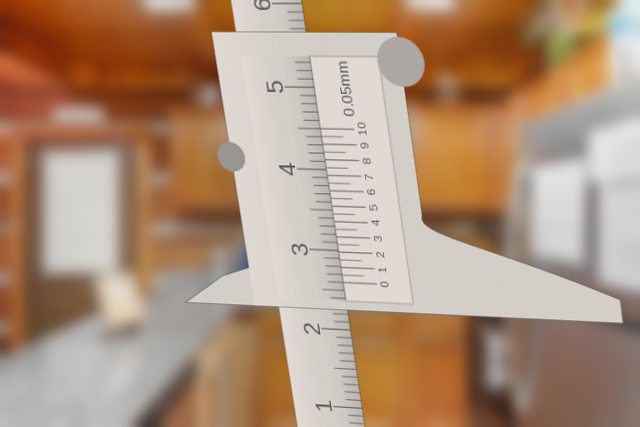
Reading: 26.0 mm
